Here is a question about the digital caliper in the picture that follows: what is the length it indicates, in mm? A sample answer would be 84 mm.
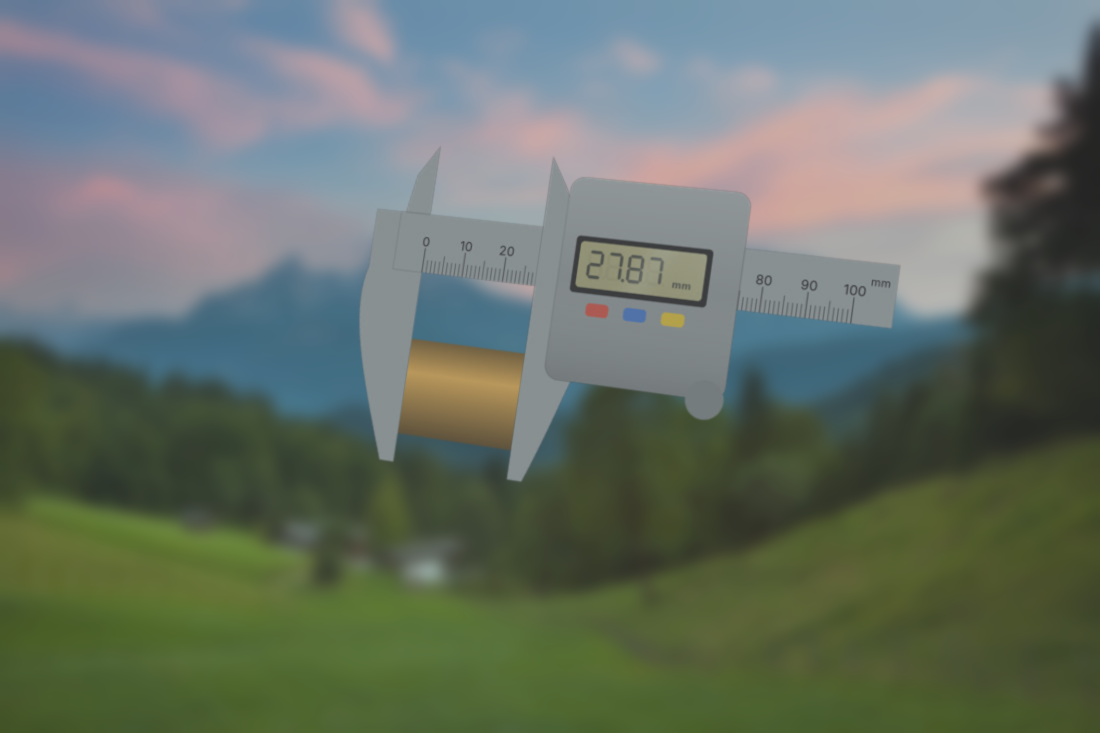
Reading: 27.87 mm
